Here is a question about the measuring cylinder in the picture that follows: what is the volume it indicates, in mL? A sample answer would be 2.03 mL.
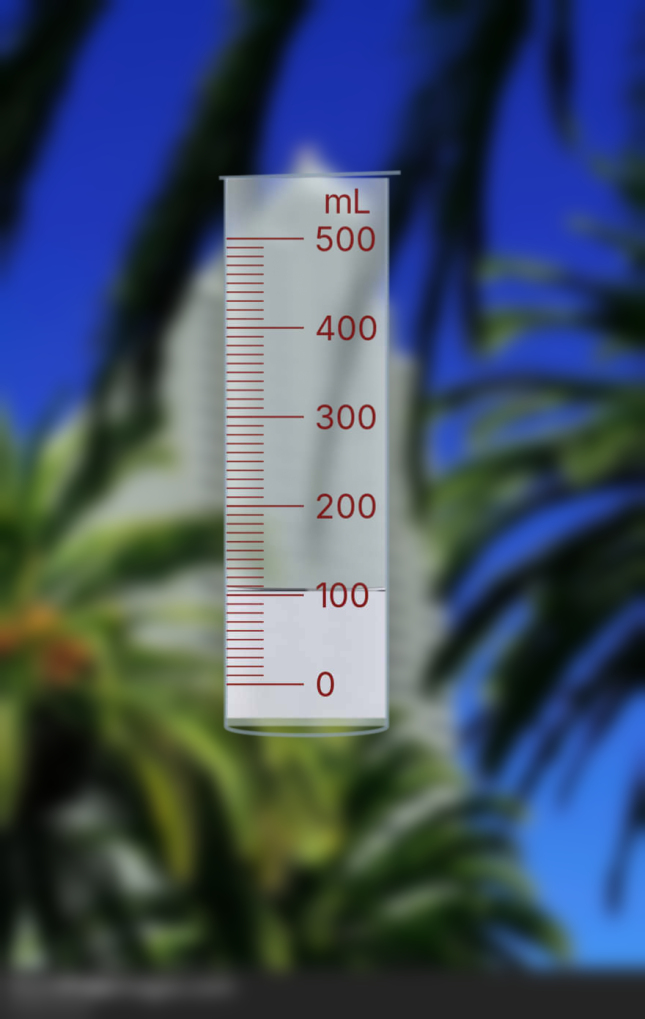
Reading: 105 mL
